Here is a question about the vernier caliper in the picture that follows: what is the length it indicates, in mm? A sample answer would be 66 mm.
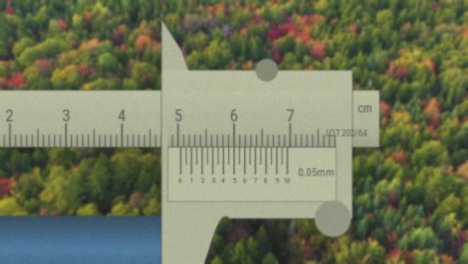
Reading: 50.5 mm
